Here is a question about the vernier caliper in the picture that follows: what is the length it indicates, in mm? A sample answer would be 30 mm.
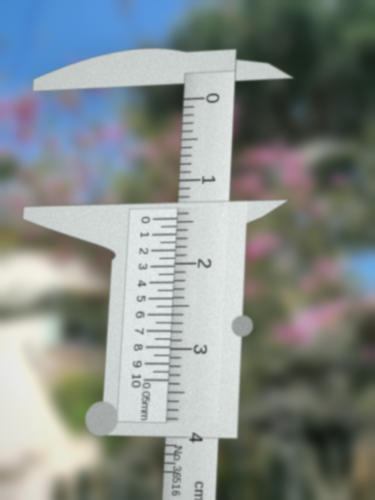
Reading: 14.6 mm
